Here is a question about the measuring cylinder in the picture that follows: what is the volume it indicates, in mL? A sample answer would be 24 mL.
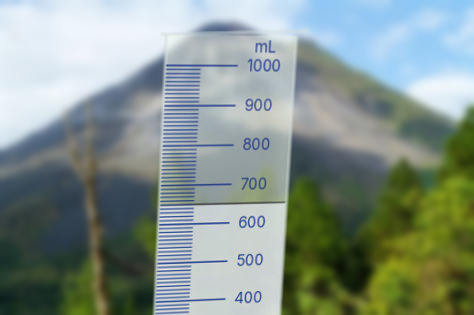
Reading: 650 mL
